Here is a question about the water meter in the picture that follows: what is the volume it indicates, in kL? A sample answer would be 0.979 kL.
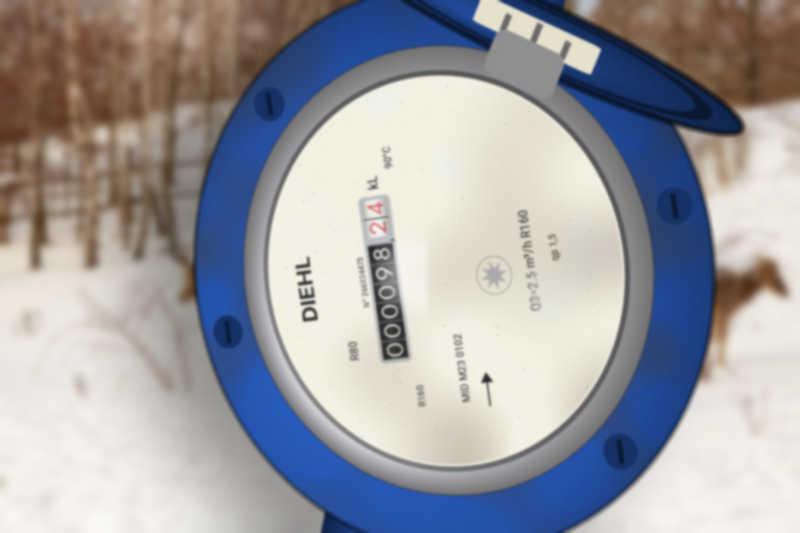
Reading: 98.24 kL
